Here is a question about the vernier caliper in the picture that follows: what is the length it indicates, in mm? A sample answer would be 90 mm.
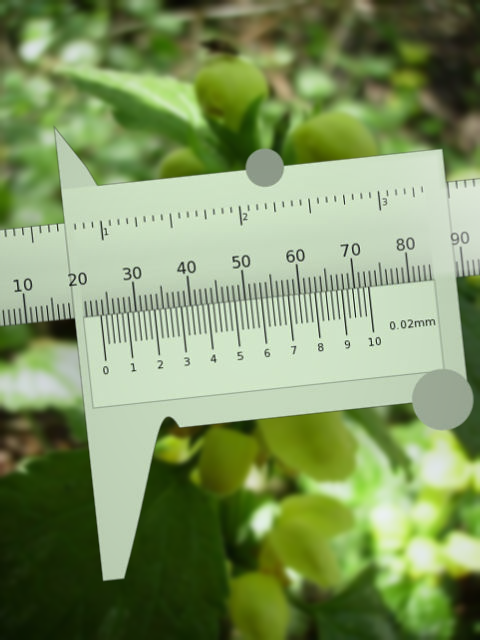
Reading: 23.6 mm
